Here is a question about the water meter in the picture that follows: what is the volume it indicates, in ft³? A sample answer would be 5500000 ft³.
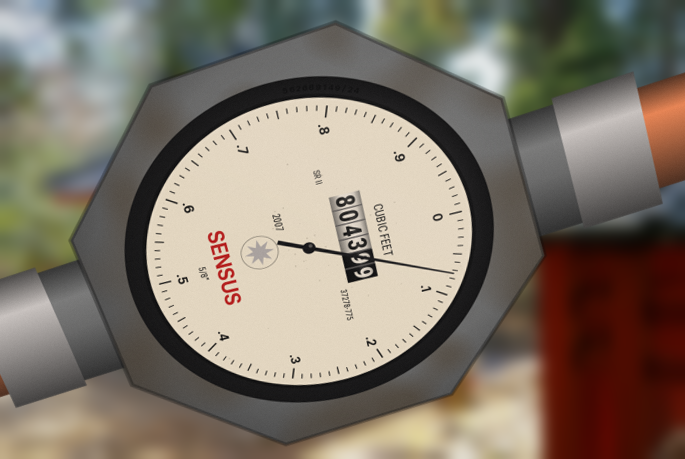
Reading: 804399.07 ft³
